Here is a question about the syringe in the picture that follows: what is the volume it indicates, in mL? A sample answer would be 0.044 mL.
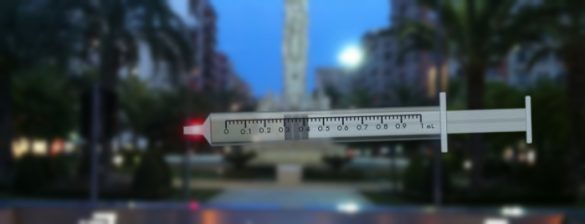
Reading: 0.3 mL
